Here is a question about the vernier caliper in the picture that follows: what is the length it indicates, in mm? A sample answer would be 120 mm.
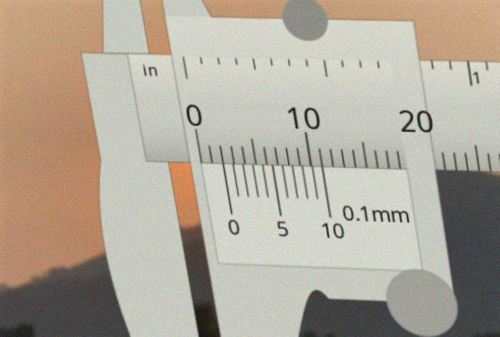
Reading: 2.0 mm
